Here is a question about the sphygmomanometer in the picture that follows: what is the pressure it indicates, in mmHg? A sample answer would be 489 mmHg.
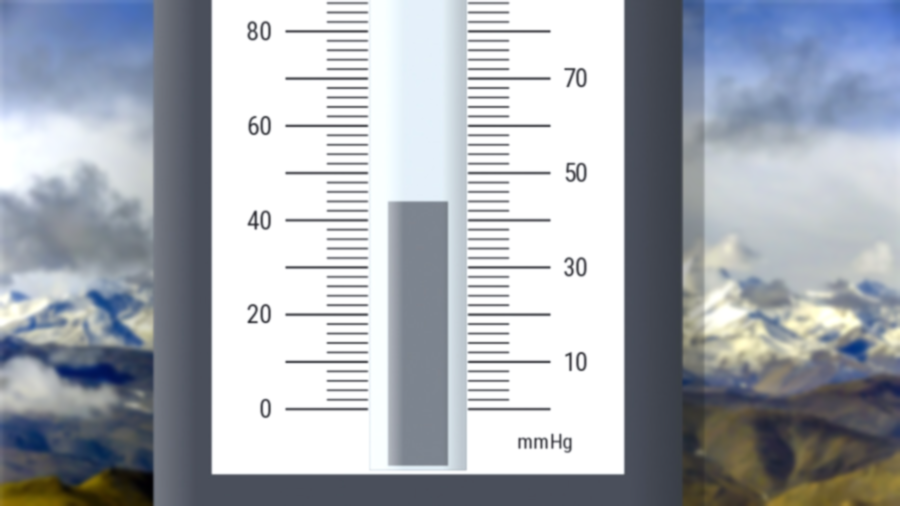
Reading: 44 mmHg
